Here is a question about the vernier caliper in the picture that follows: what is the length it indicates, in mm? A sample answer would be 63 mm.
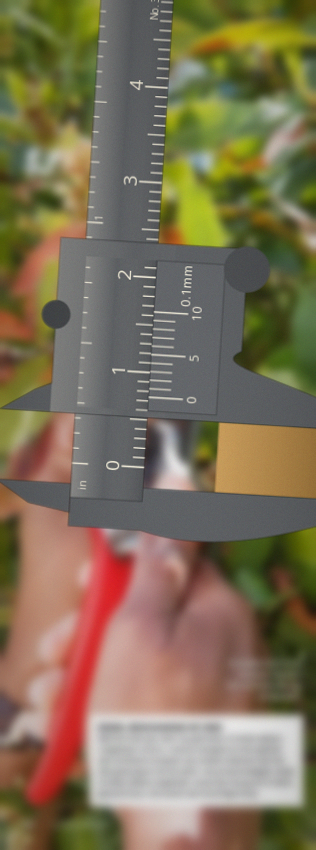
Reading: 7.4 mm
